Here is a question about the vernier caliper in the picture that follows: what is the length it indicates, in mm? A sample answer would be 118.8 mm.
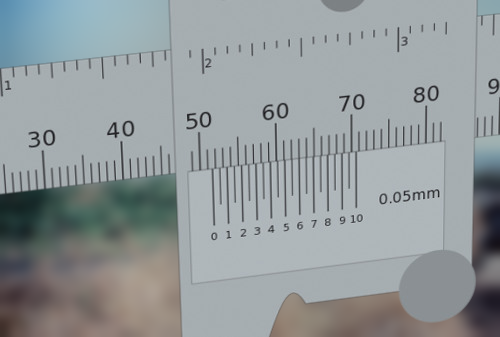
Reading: 51.6 mm
